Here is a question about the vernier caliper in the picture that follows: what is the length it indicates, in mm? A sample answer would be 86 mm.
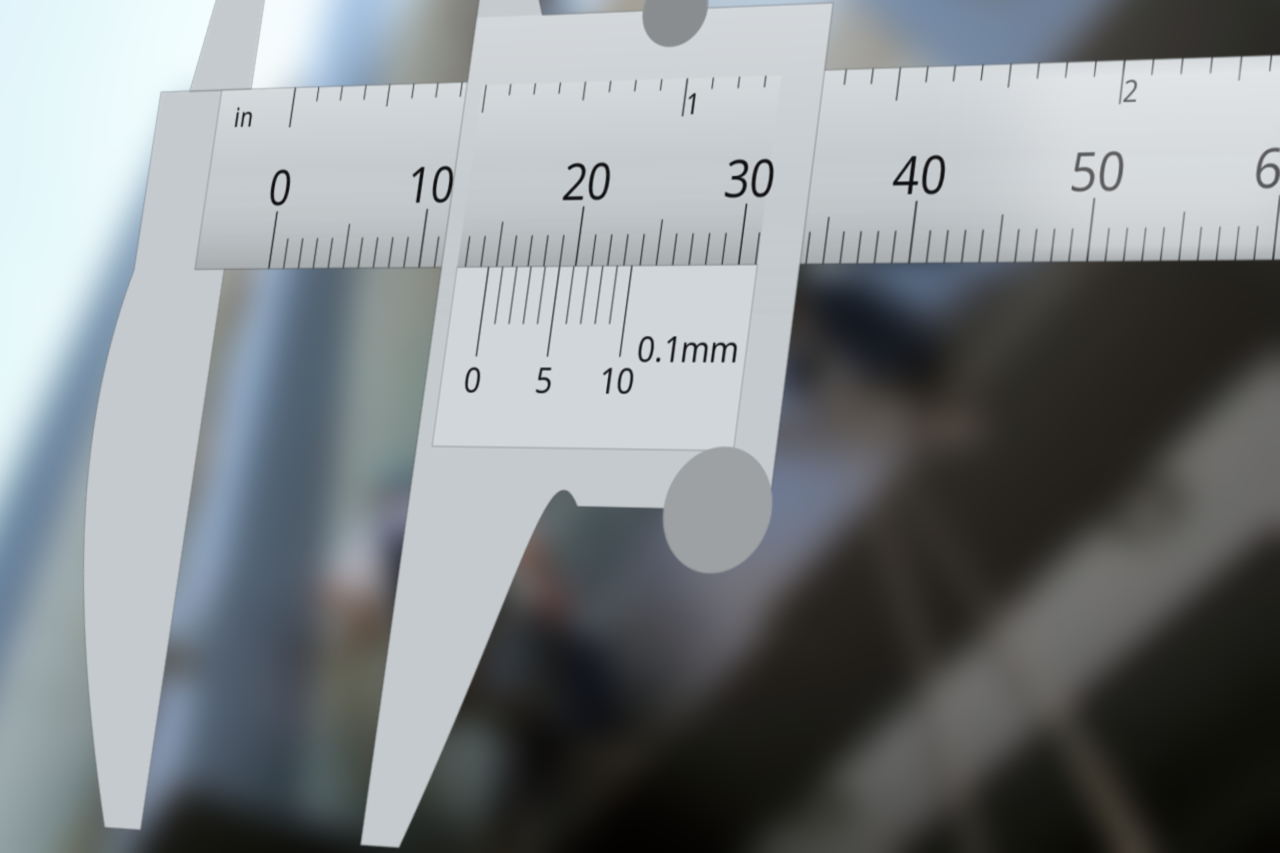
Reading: 14.5 mm
